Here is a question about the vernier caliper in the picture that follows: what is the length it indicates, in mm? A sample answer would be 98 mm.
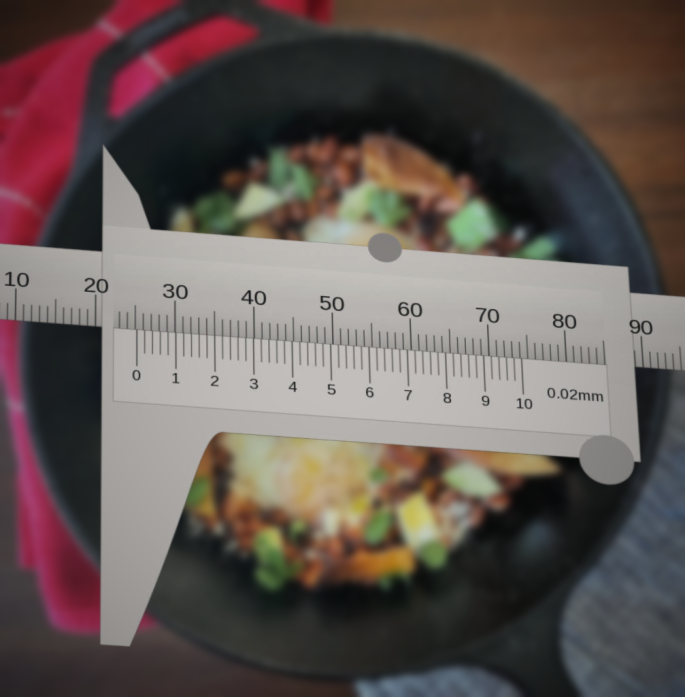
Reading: 25.2 mm
